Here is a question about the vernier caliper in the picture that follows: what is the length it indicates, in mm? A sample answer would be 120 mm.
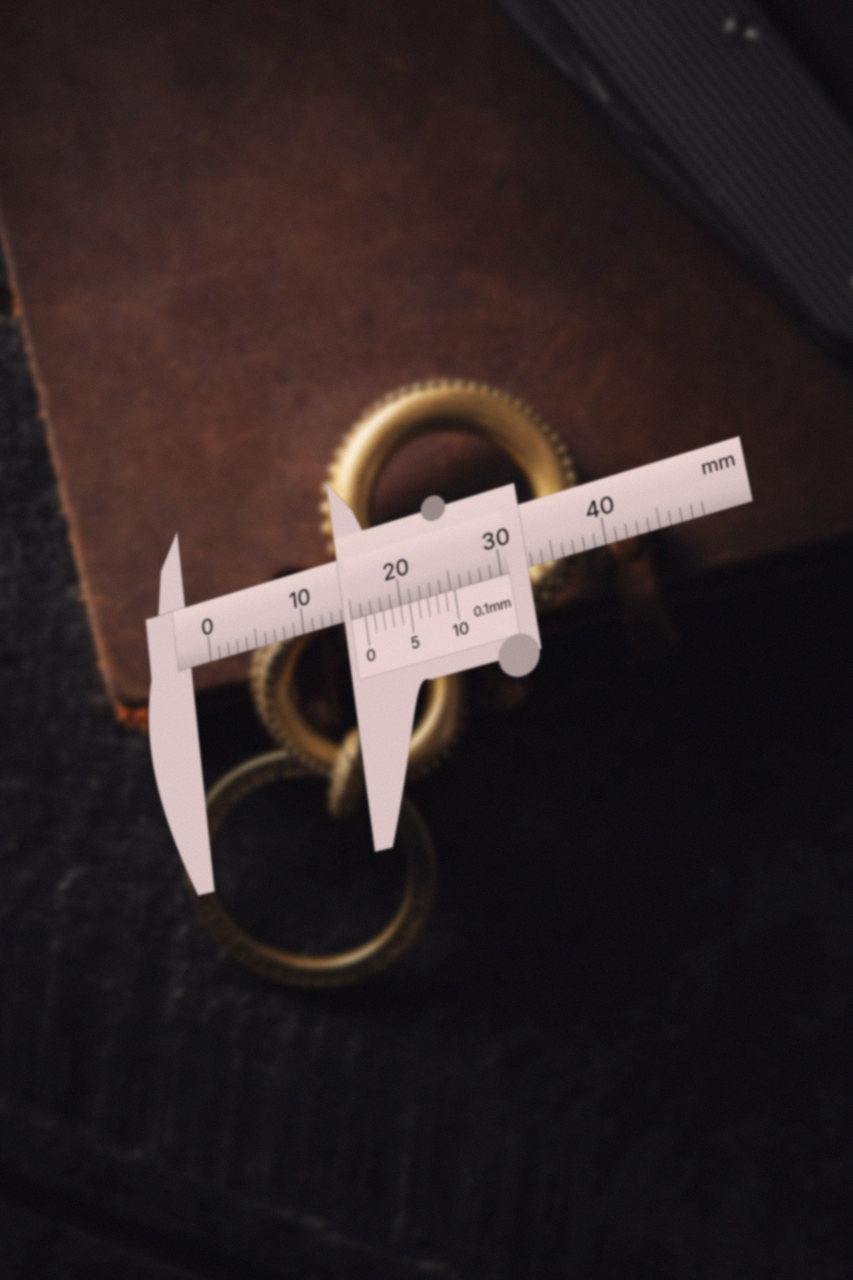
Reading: 16.4 mm
